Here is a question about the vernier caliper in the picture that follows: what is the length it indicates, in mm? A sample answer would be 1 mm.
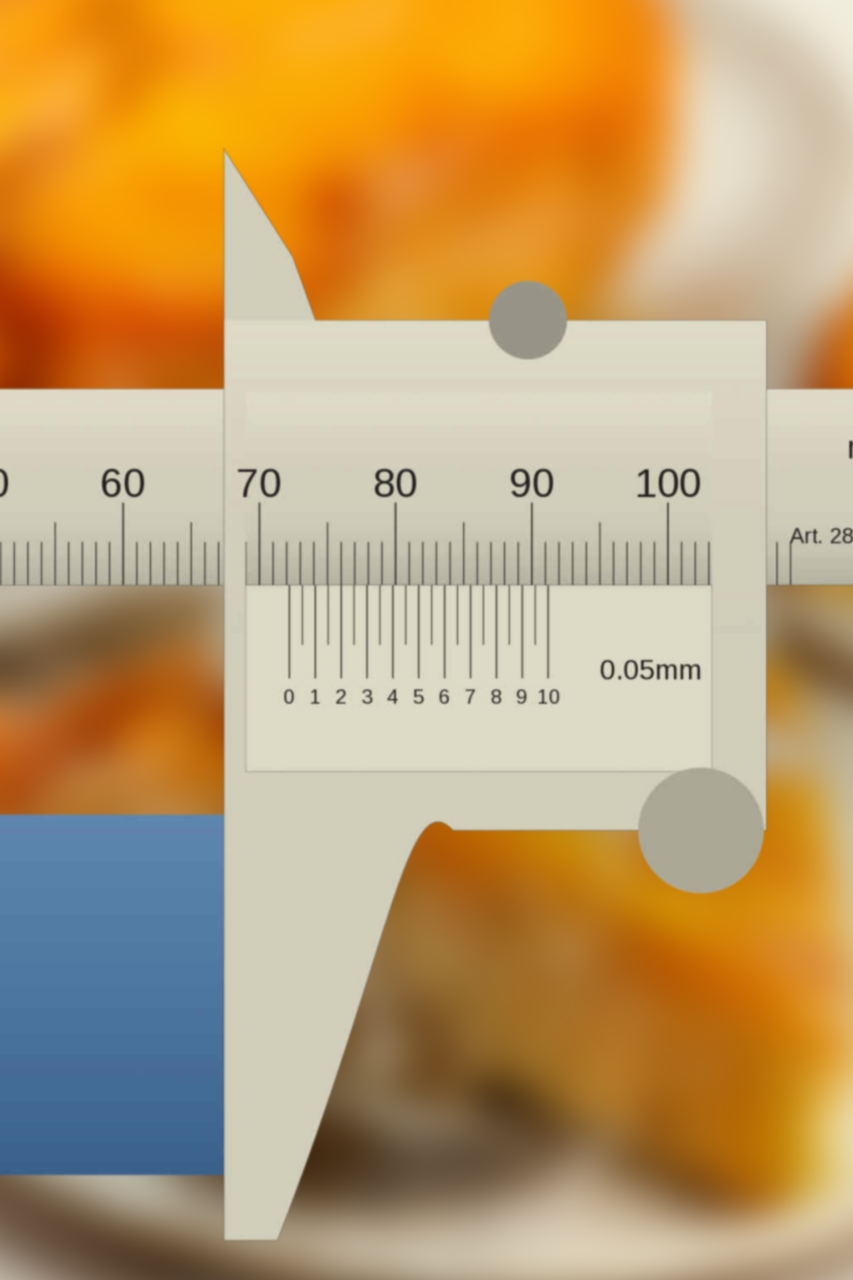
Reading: 72.2 mm
